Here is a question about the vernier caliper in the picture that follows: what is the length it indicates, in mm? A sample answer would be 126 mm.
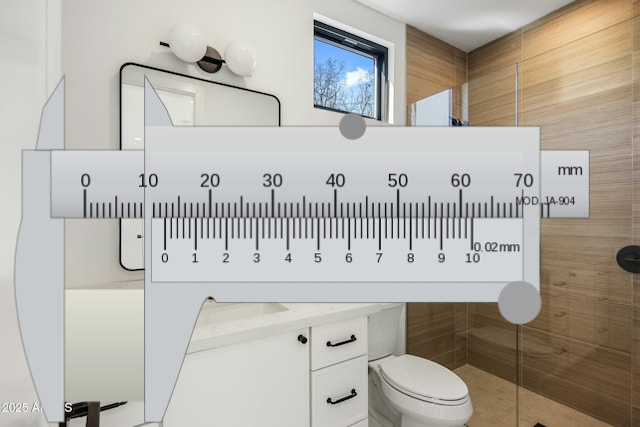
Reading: 12.8 mm
